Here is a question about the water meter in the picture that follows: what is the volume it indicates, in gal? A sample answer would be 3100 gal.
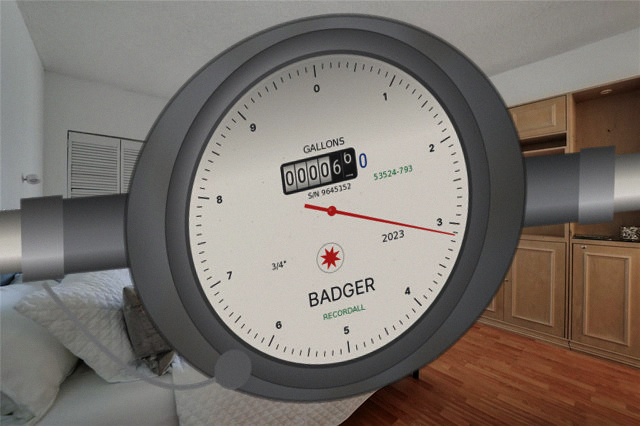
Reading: 663.1 gal
